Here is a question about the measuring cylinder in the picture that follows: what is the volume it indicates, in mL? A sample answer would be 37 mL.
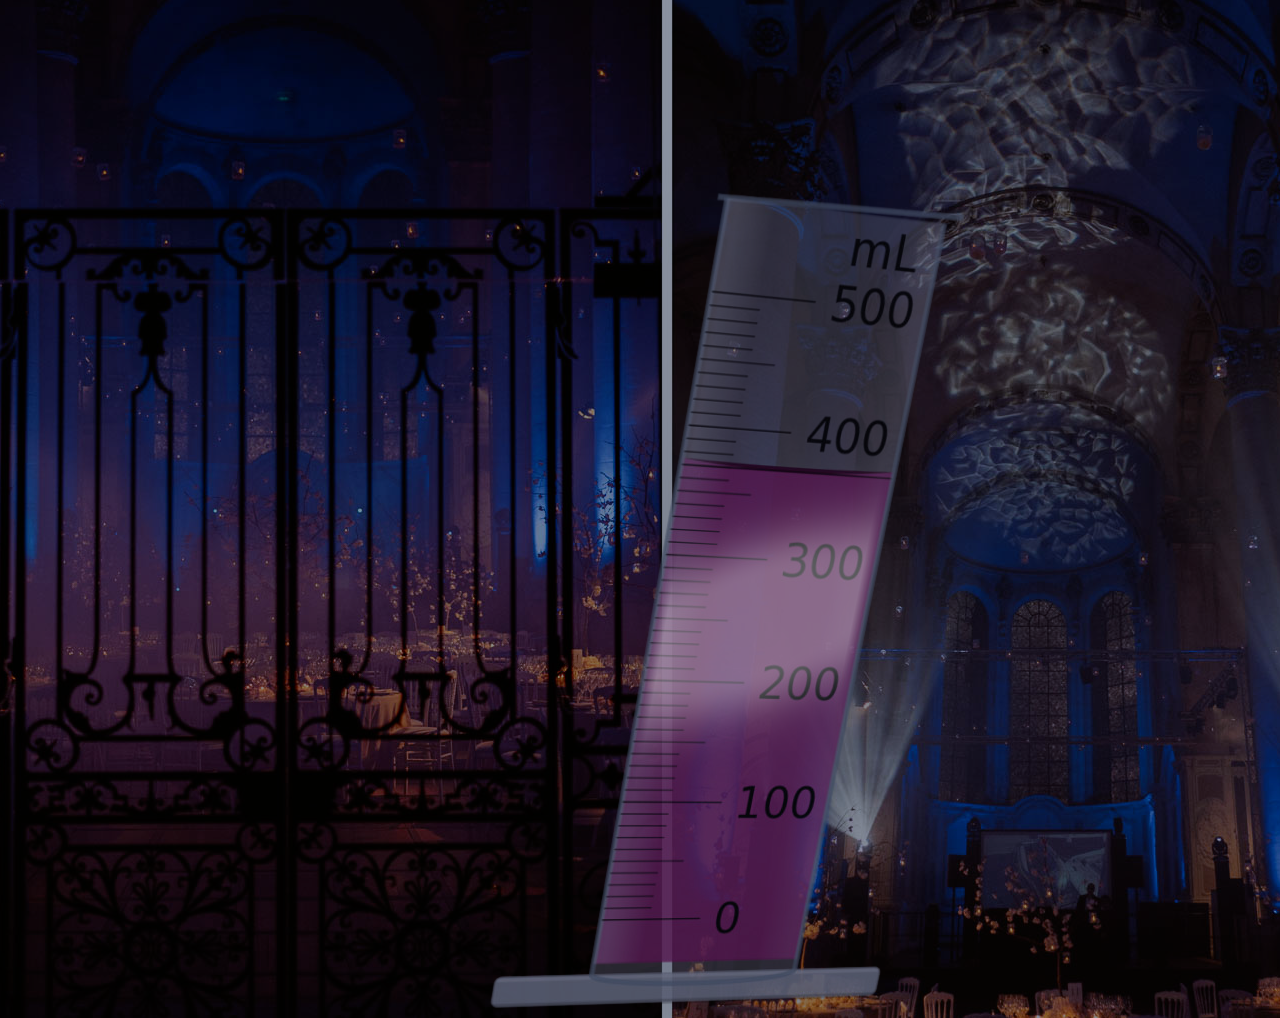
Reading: 370 mL
